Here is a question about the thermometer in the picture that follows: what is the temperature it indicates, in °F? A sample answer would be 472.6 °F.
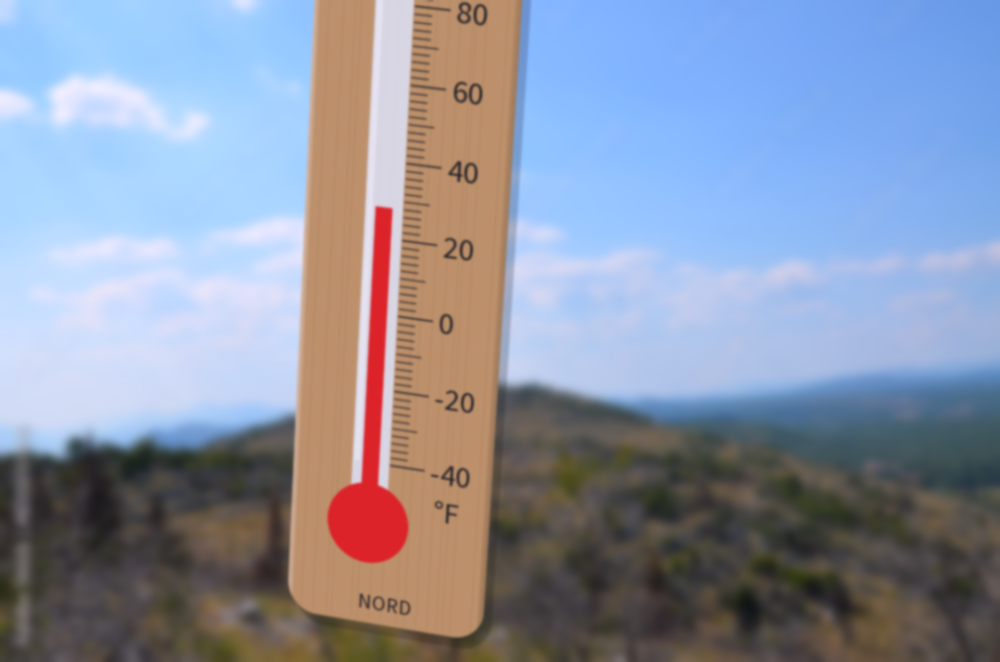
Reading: 28 °F
